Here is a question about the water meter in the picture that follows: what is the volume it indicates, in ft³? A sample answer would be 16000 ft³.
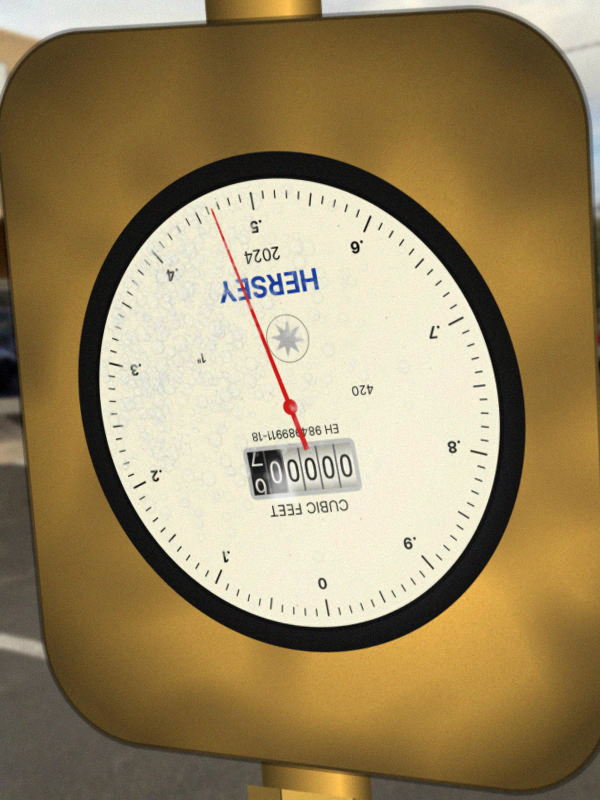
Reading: 6.46 ft³
